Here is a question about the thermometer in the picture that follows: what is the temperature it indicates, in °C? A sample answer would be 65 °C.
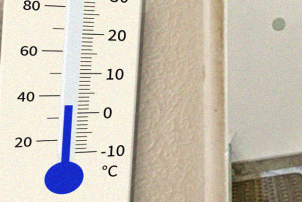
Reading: 2 °C
